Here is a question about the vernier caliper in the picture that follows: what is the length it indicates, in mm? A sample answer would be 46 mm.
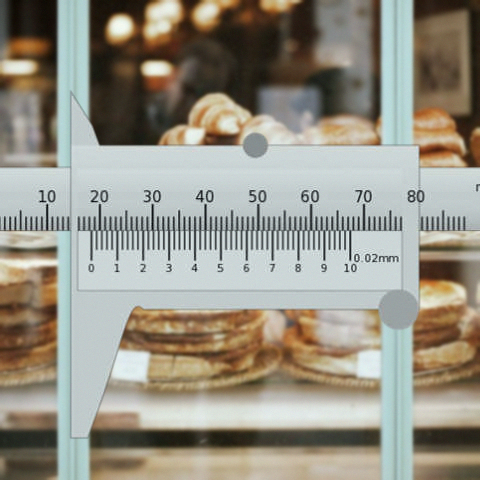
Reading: 18.4 mm
